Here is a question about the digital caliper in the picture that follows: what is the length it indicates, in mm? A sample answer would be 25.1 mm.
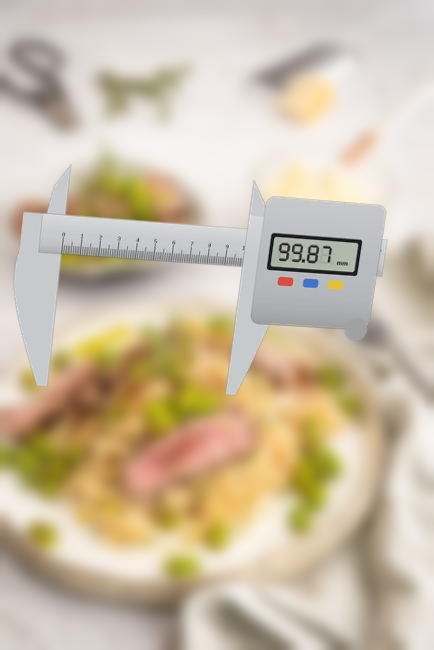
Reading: 99.87 mm
